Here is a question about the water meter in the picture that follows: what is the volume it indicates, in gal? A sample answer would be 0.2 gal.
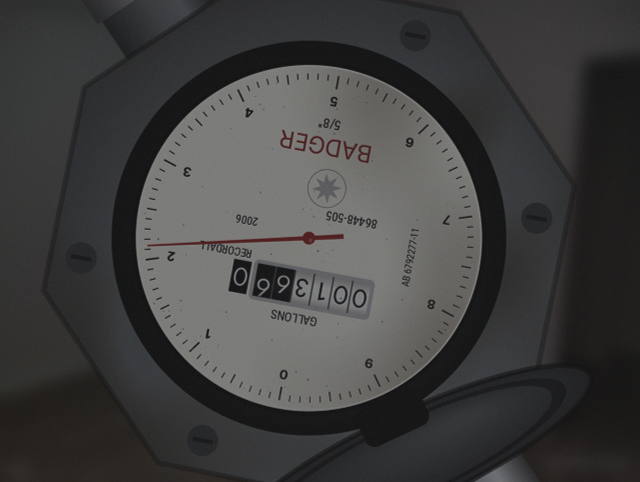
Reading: 13662.1 gal
